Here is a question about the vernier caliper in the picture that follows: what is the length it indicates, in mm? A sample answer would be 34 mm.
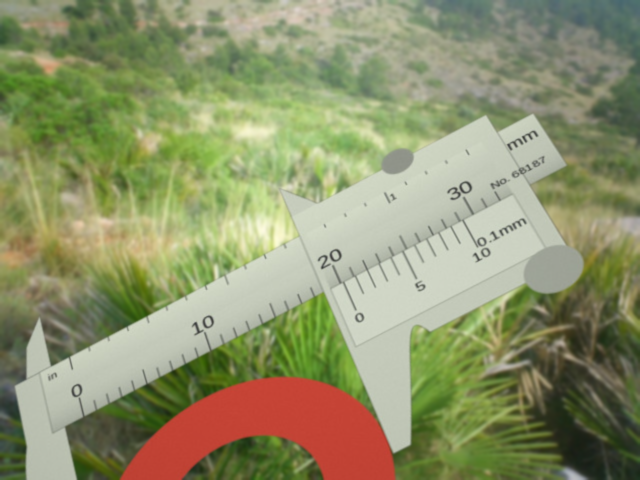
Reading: 20.2 mm
